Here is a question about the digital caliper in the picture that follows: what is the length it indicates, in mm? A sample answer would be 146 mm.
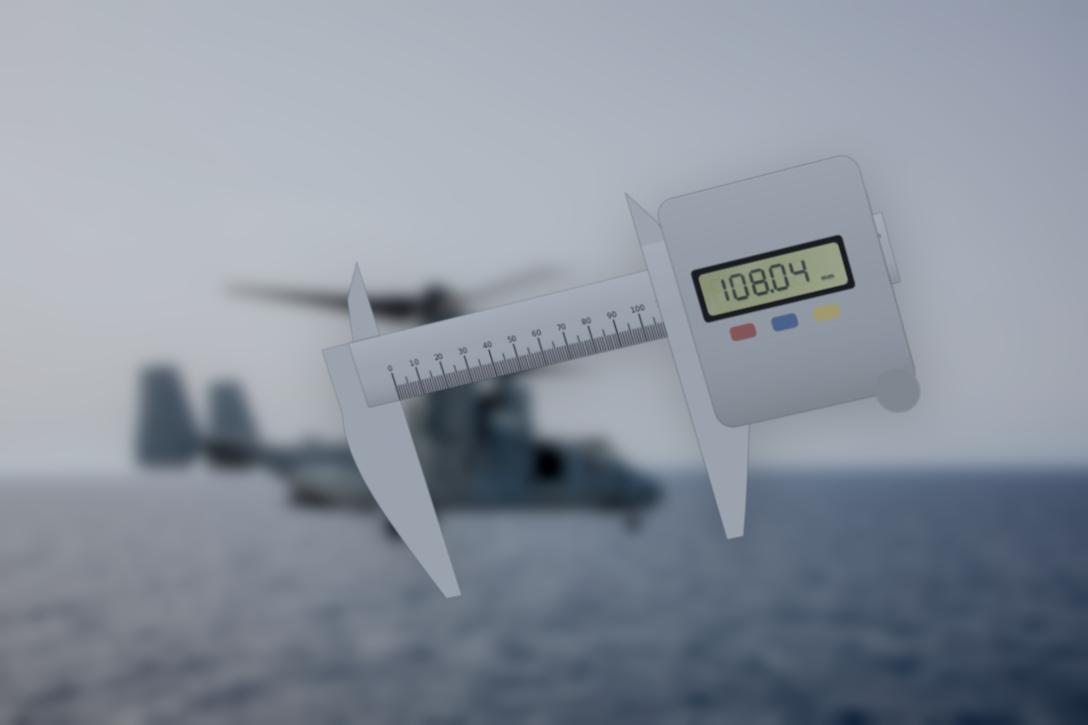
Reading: 108.04 mm
